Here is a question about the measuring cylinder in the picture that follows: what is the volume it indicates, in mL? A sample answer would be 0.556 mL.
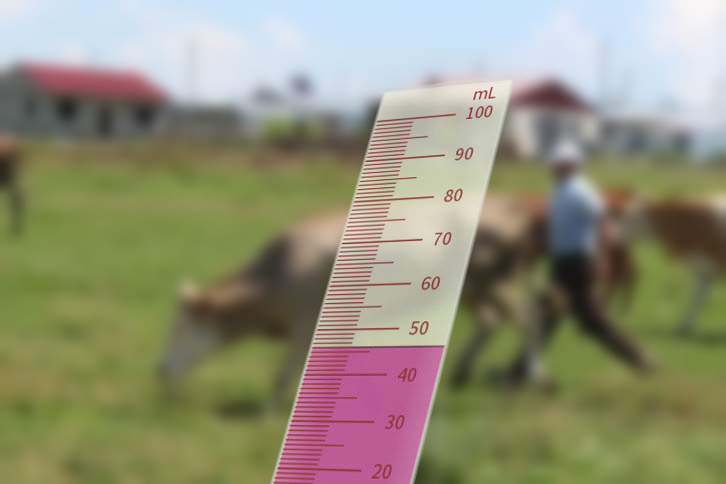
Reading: 46 mL
